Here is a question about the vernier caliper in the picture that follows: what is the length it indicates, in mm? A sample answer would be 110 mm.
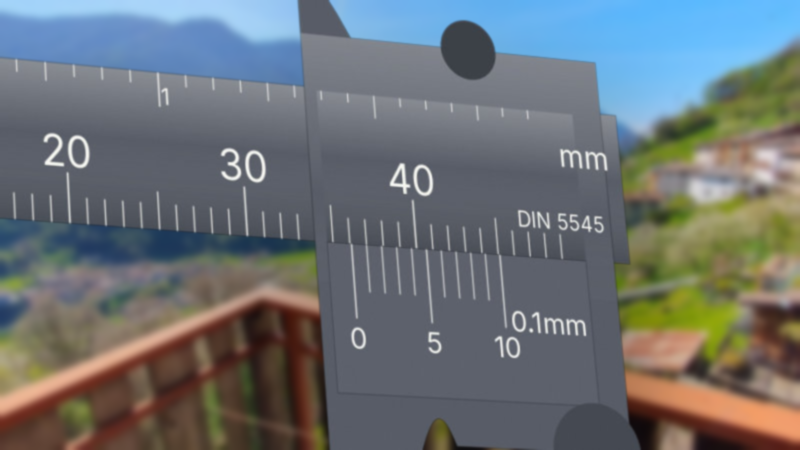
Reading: 36.1 mm
